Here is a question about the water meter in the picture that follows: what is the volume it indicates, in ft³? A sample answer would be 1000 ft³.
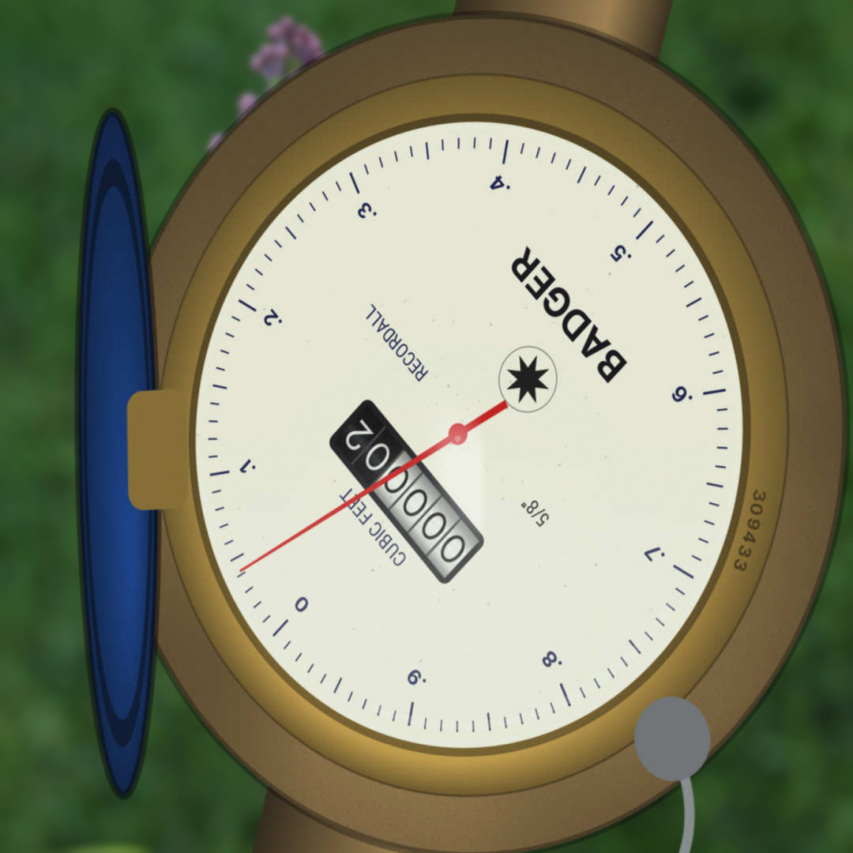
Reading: 2.04 ft³
